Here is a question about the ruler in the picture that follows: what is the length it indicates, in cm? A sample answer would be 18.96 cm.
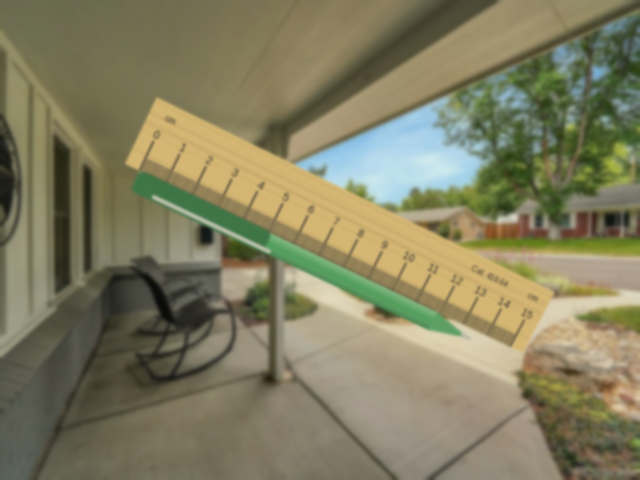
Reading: 13.5 cm
